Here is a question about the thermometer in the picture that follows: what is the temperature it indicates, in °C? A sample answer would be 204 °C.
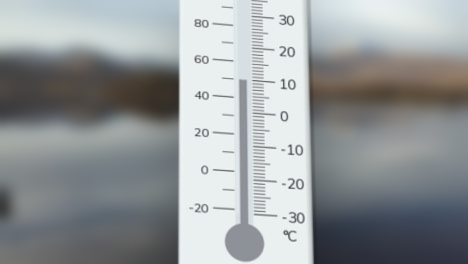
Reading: 10 °C
